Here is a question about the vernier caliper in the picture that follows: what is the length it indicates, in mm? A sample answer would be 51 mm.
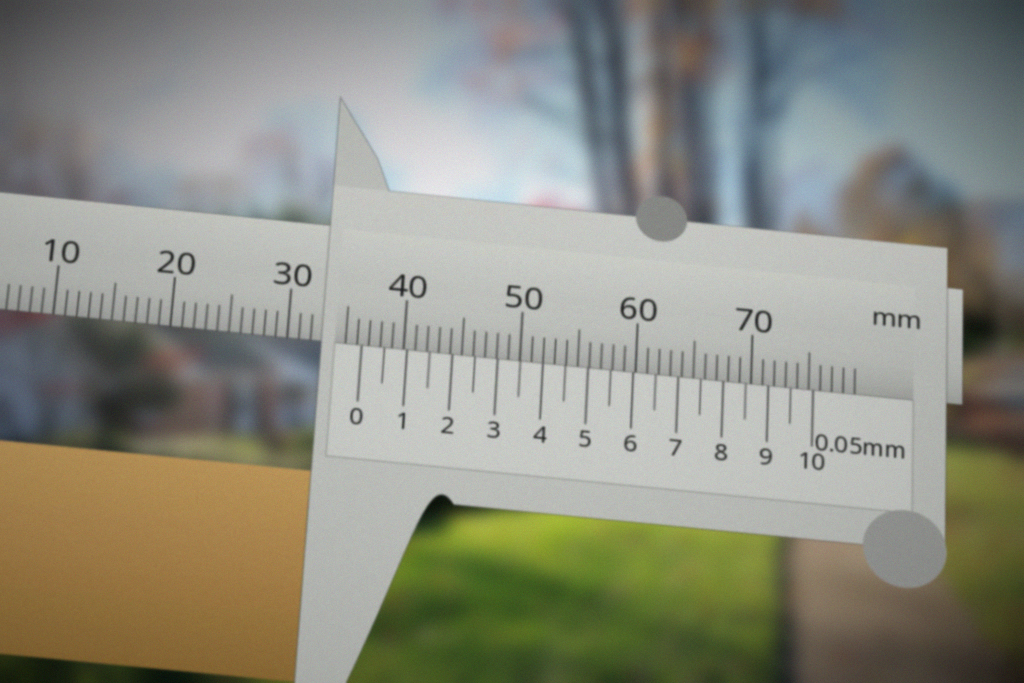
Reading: 36.4 mm
